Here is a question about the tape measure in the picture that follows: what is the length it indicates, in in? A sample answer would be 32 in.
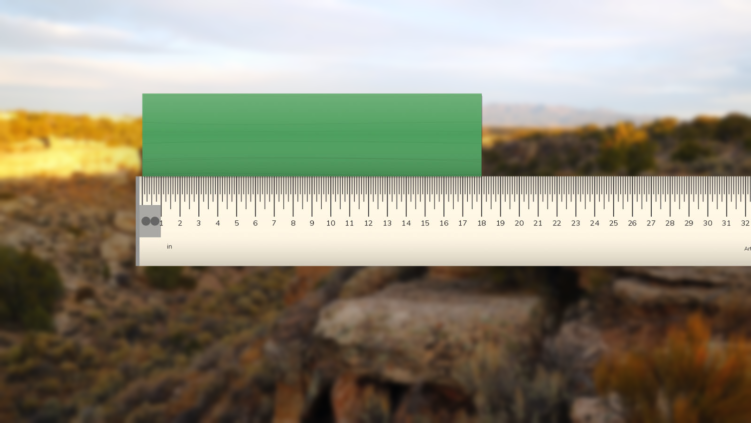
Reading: 18 in
